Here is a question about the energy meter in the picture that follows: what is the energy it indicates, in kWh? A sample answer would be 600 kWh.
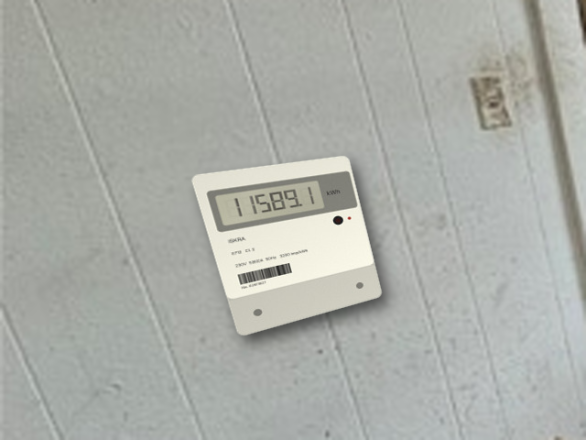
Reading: 11589.1 kWh
